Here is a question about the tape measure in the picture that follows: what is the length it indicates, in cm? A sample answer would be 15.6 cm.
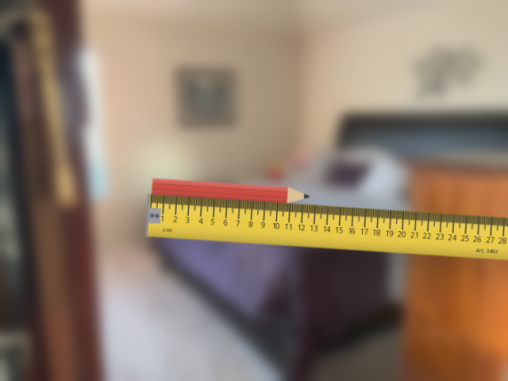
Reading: 12.5 cm
